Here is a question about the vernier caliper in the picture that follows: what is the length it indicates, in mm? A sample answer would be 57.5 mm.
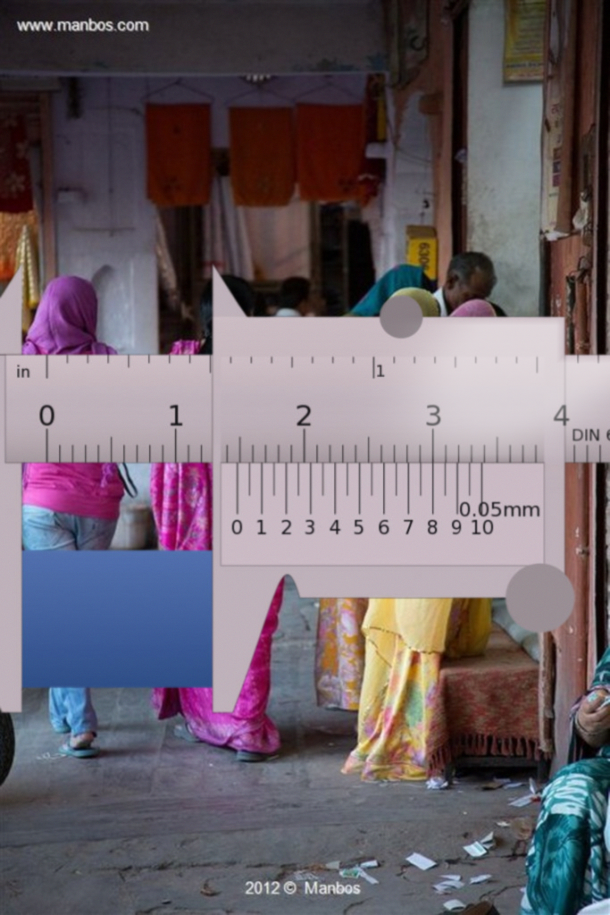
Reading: 14.8 mm
